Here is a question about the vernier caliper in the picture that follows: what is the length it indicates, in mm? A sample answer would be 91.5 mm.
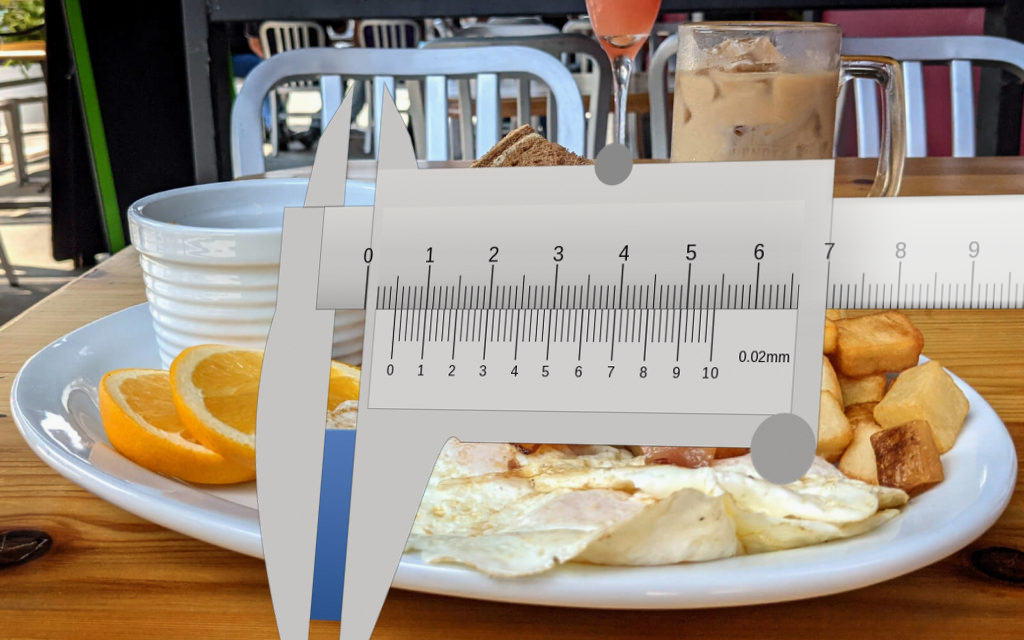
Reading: 5.0 mm
